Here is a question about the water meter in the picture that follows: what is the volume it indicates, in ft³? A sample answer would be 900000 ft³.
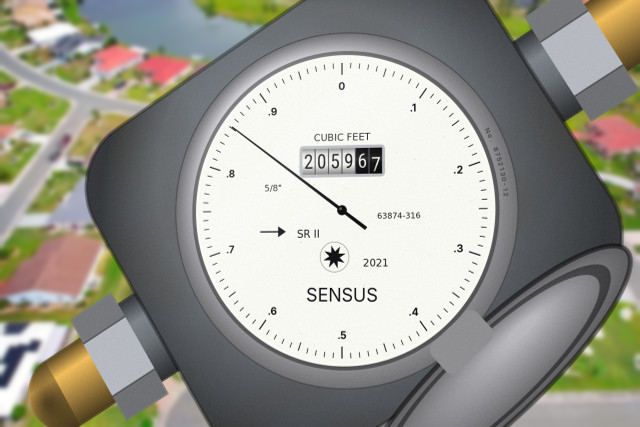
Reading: 205966.85 ft³
